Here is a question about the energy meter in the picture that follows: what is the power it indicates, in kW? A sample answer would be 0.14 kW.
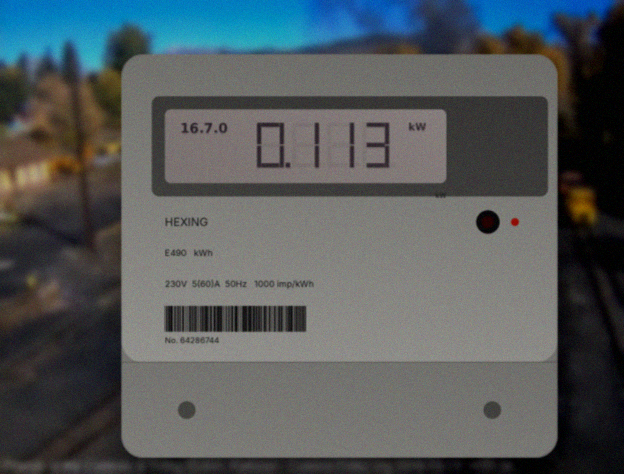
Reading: 0.113 kW
